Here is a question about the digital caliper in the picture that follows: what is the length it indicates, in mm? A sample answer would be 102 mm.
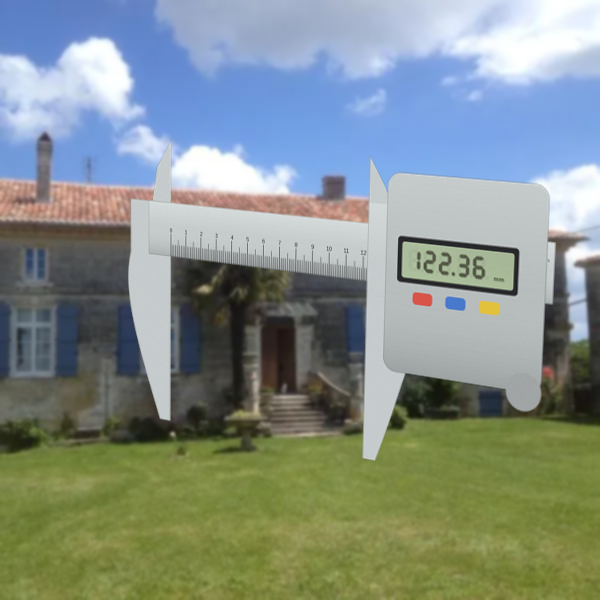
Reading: 122.36 mm
